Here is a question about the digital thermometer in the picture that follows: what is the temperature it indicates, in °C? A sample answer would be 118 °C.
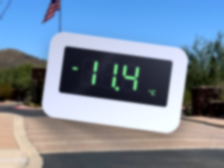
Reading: -11.4 °C
